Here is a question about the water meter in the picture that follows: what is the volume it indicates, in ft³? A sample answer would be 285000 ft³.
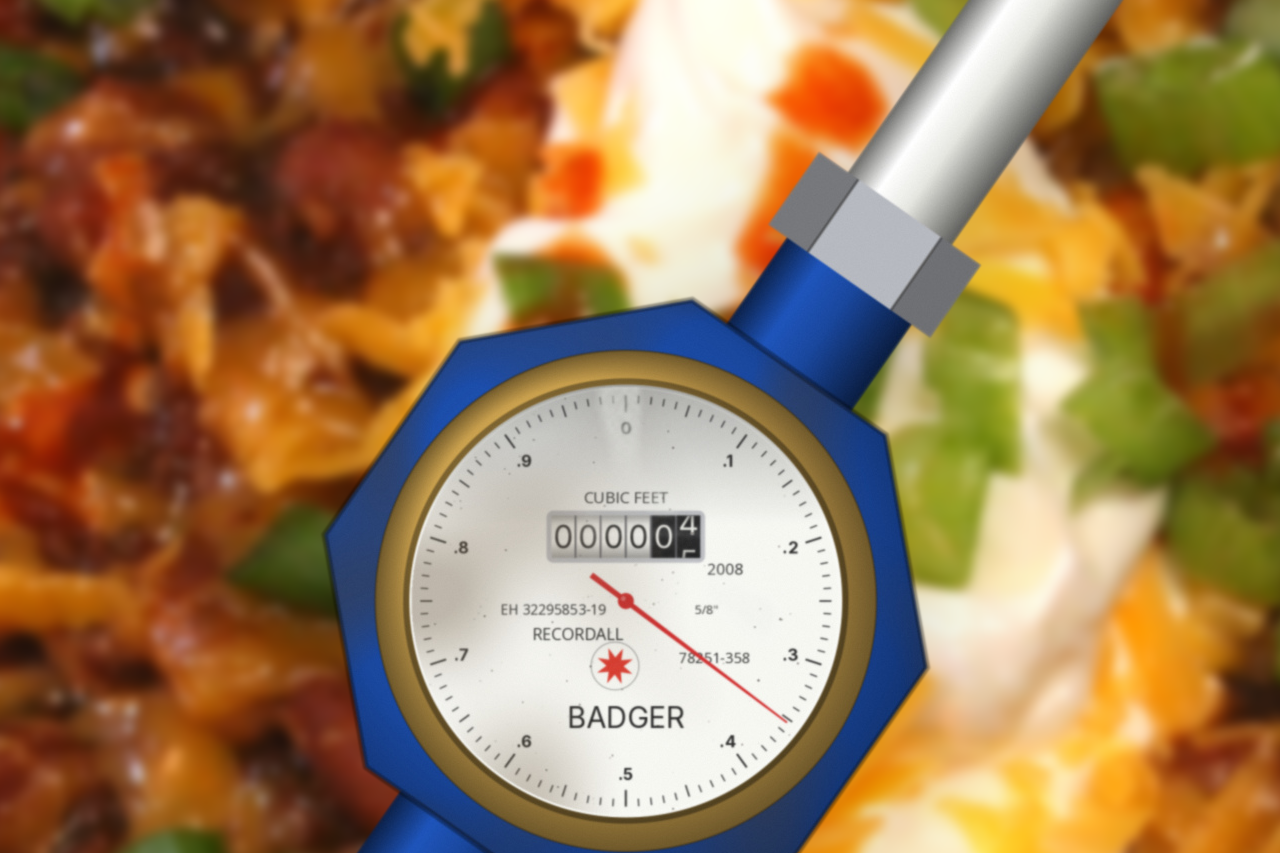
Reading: 4.35 ft³
